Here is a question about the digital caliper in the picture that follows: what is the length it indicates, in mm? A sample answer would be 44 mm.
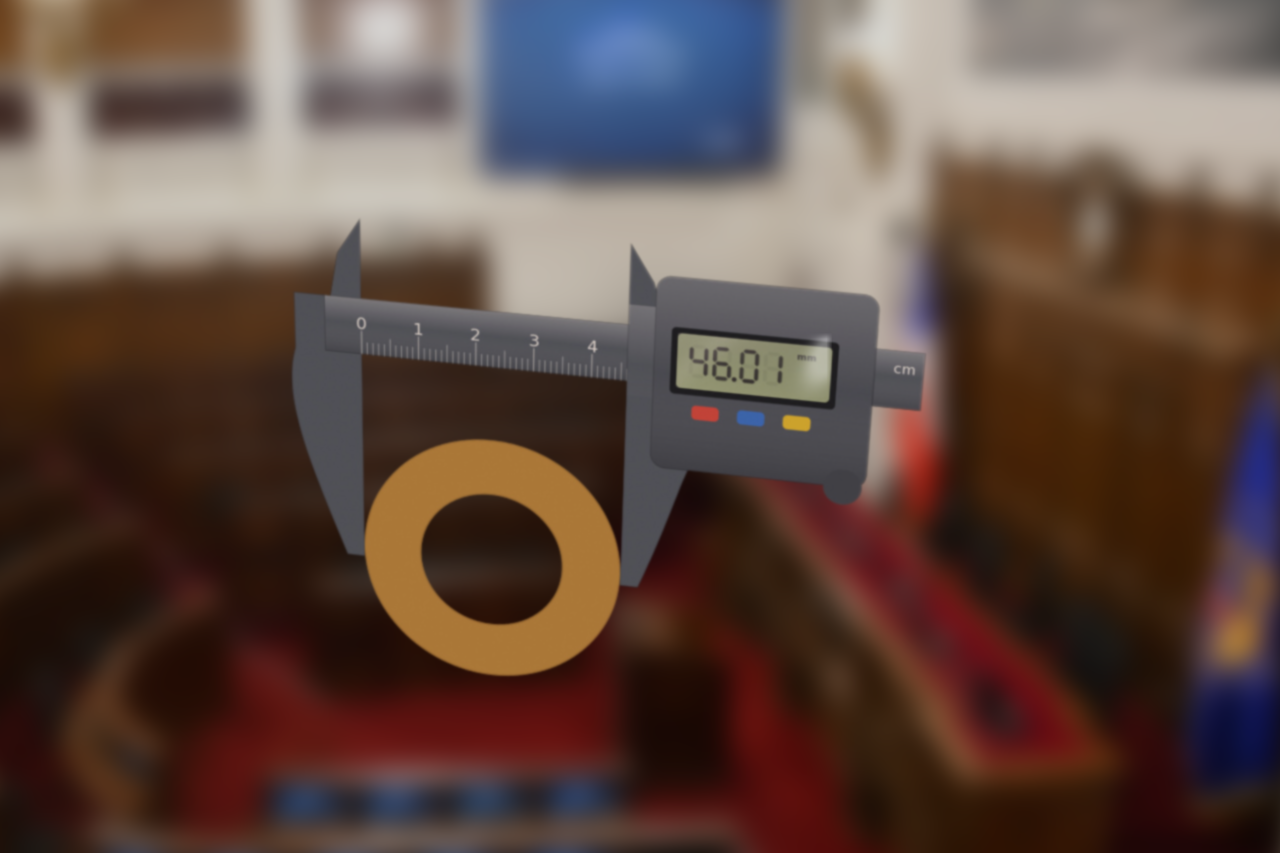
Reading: 46.01 mm
